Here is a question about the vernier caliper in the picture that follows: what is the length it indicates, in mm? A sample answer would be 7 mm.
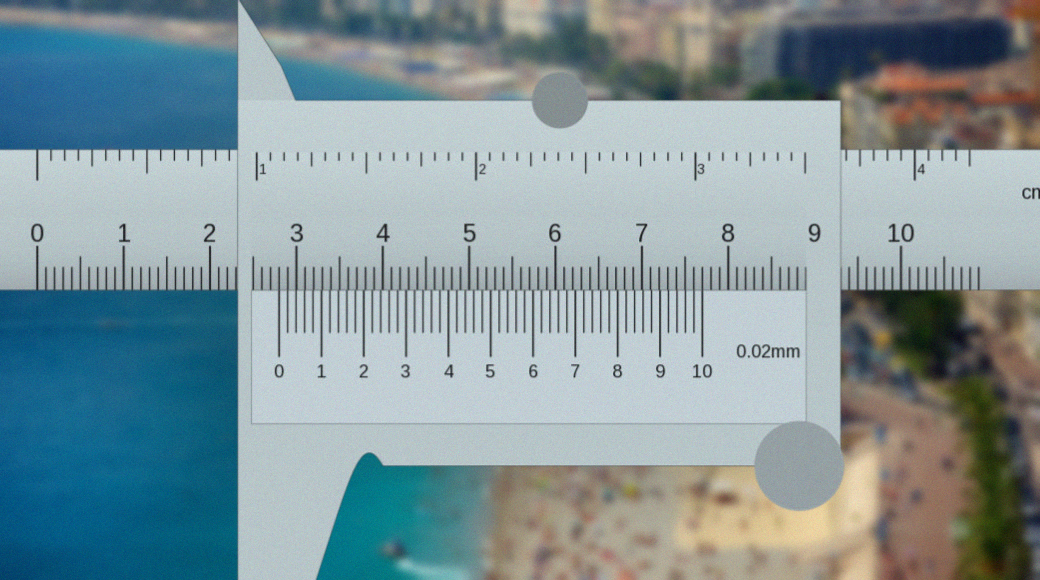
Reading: 28.0 mm
